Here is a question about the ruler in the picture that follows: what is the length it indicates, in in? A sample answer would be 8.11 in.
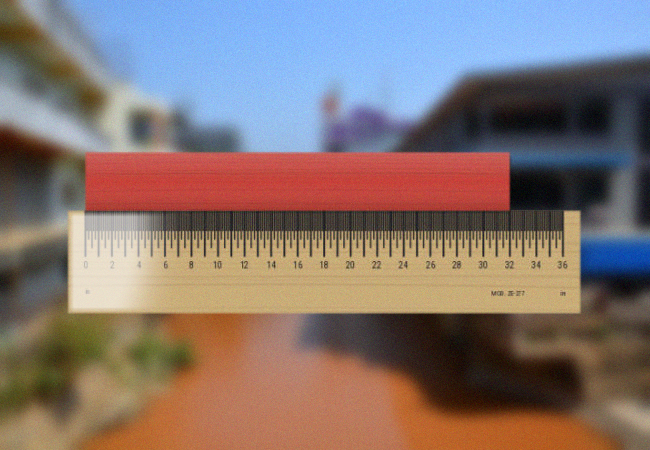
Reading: 32 in
